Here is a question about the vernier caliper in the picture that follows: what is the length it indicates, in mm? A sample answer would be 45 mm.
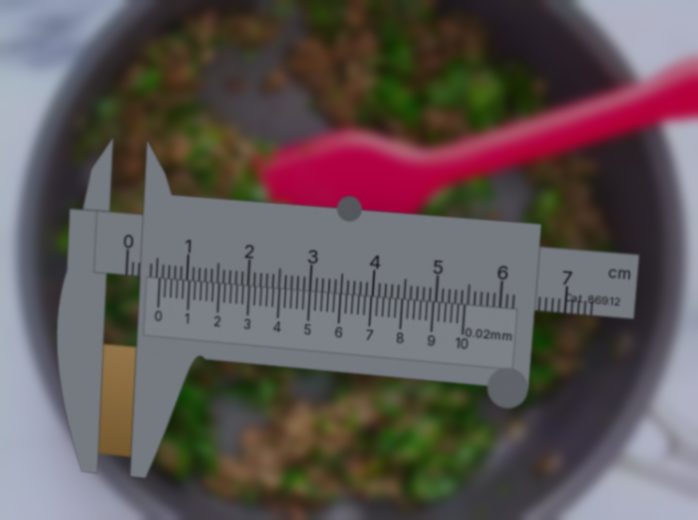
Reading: 5.5 mm
